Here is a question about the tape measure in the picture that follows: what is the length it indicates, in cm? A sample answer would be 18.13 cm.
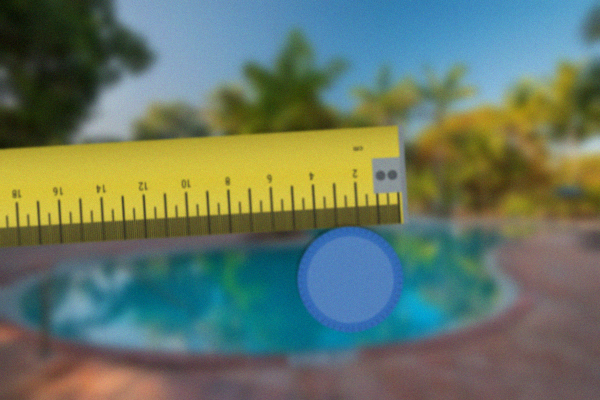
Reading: 5 cm
